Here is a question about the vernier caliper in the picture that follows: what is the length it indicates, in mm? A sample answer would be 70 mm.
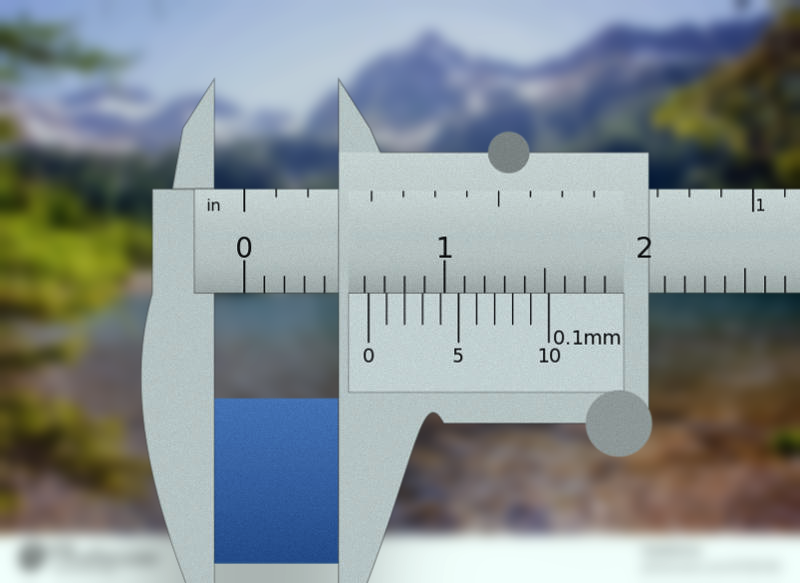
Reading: 6.2 mm
